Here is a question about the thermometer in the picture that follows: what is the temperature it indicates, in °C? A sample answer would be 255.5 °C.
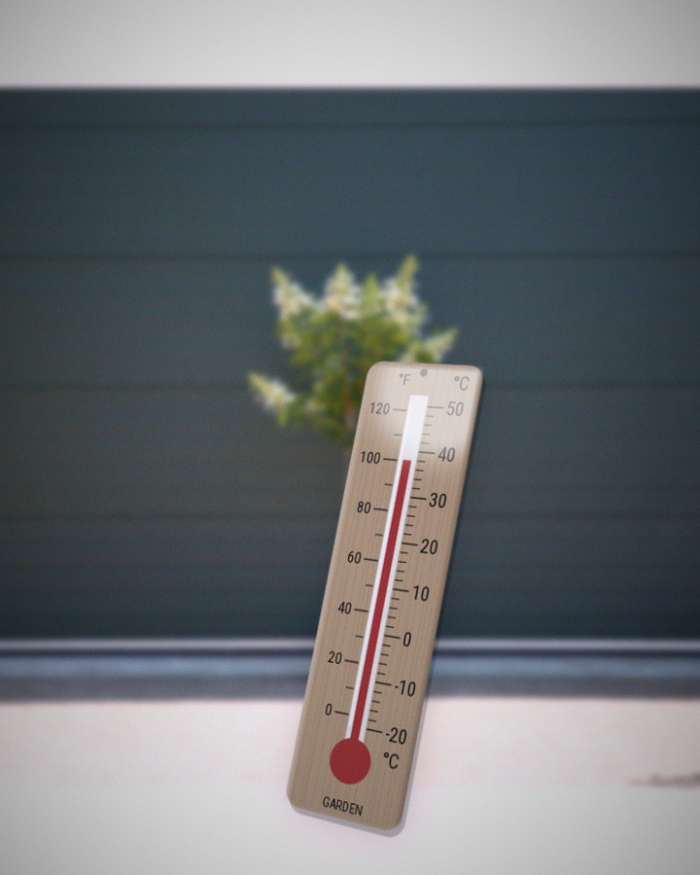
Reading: 38 °C
